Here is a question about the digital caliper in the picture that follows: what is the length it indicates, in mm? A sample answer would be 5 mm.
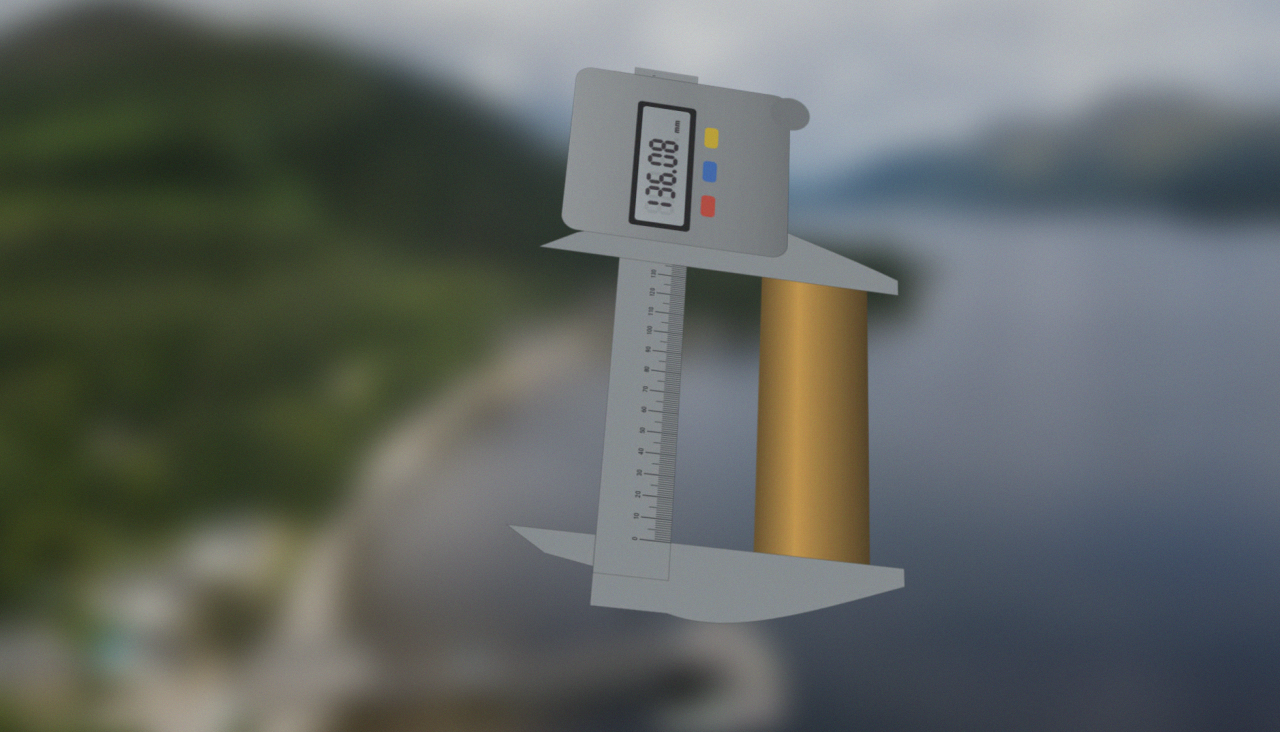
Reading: 136.08 mm
